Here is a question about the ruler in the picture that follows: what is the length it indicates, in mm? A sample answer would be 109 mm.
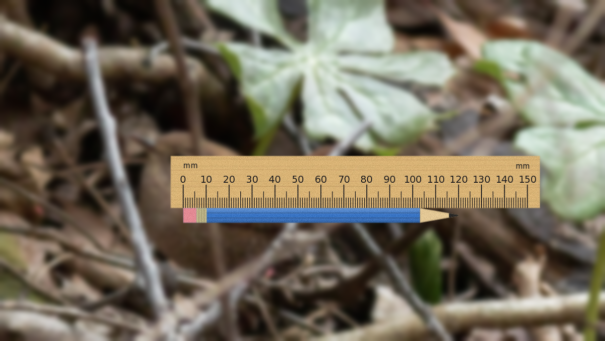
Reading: 120 mm
